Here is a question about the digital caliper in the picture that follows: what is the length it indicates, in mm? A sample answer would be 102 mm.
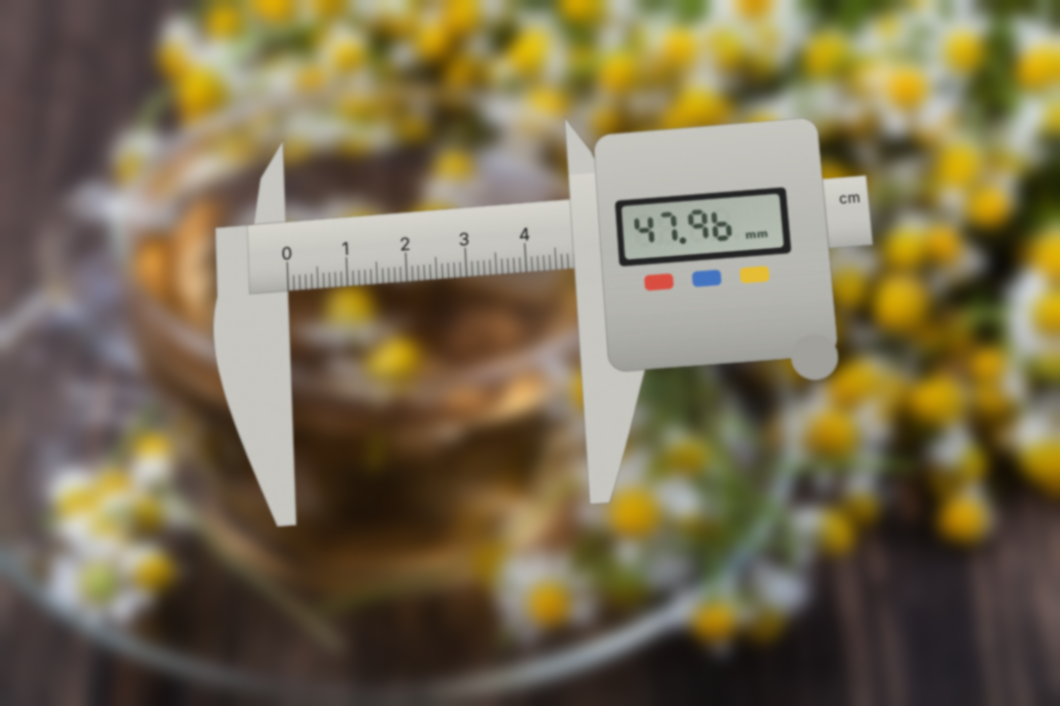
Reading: 47.96 mm
